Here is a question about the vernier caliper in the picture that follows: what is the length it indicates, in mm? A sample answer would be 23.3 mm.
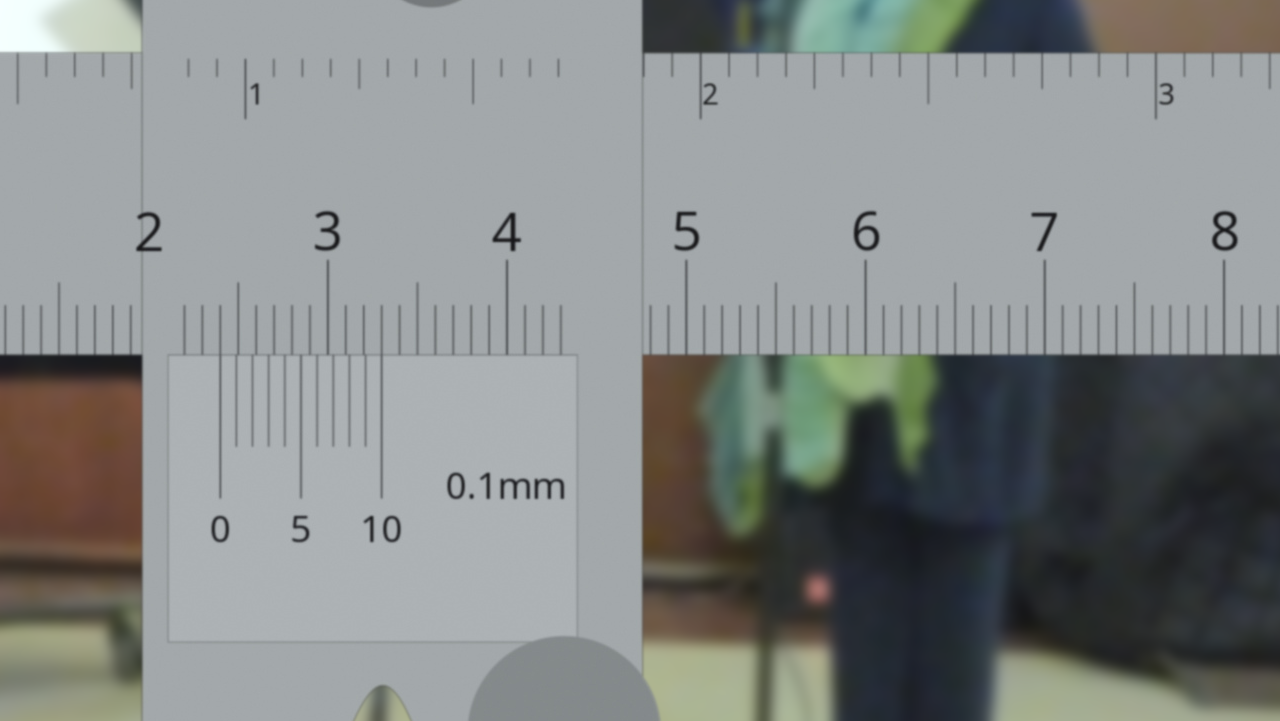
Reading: 24.0 mm
